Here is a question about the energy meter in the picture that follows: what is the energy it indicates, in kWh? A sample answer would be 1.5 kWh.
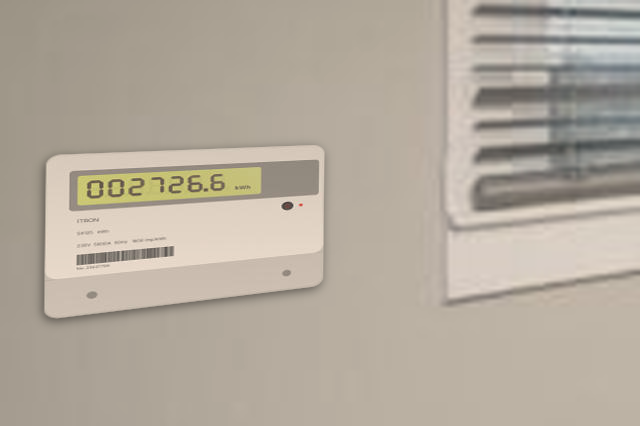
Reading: 2726.6 kWh
